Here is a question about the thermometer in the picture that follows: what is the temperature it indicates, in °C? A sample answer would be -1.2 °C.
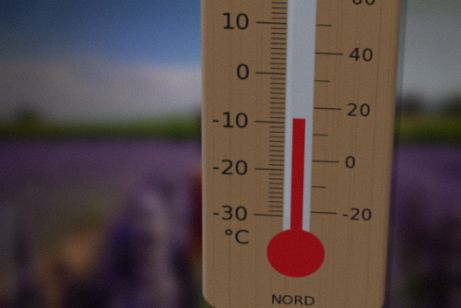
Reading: -9 °C
